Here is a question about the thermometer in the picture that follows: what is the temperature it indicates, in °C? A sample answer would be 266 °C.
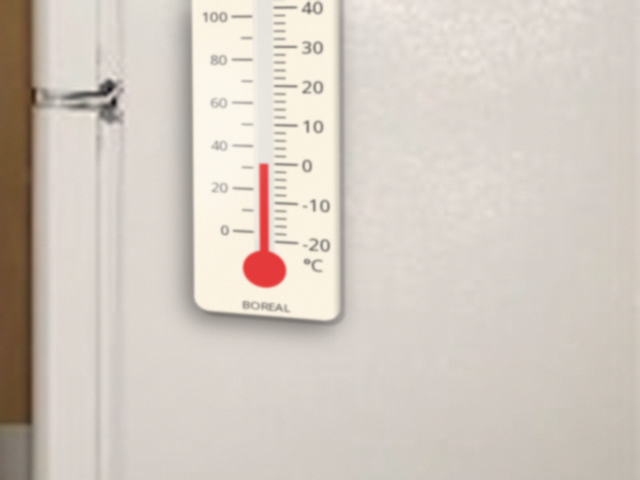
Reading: 0 °C
